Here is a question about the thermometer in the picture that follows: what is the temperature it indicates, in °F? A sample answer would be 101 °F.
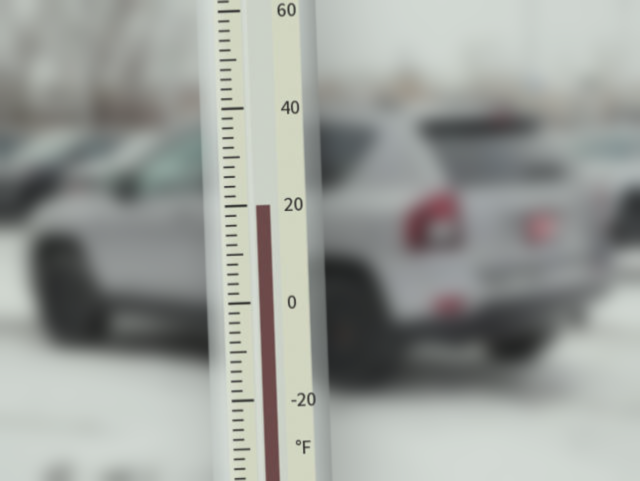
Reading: 20 °F
